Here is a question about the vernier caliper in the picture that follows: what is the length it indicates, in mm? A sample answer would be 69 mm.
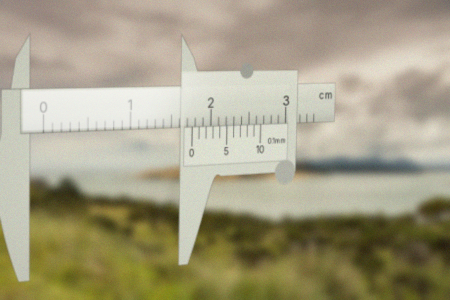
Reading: 17.6 mm
